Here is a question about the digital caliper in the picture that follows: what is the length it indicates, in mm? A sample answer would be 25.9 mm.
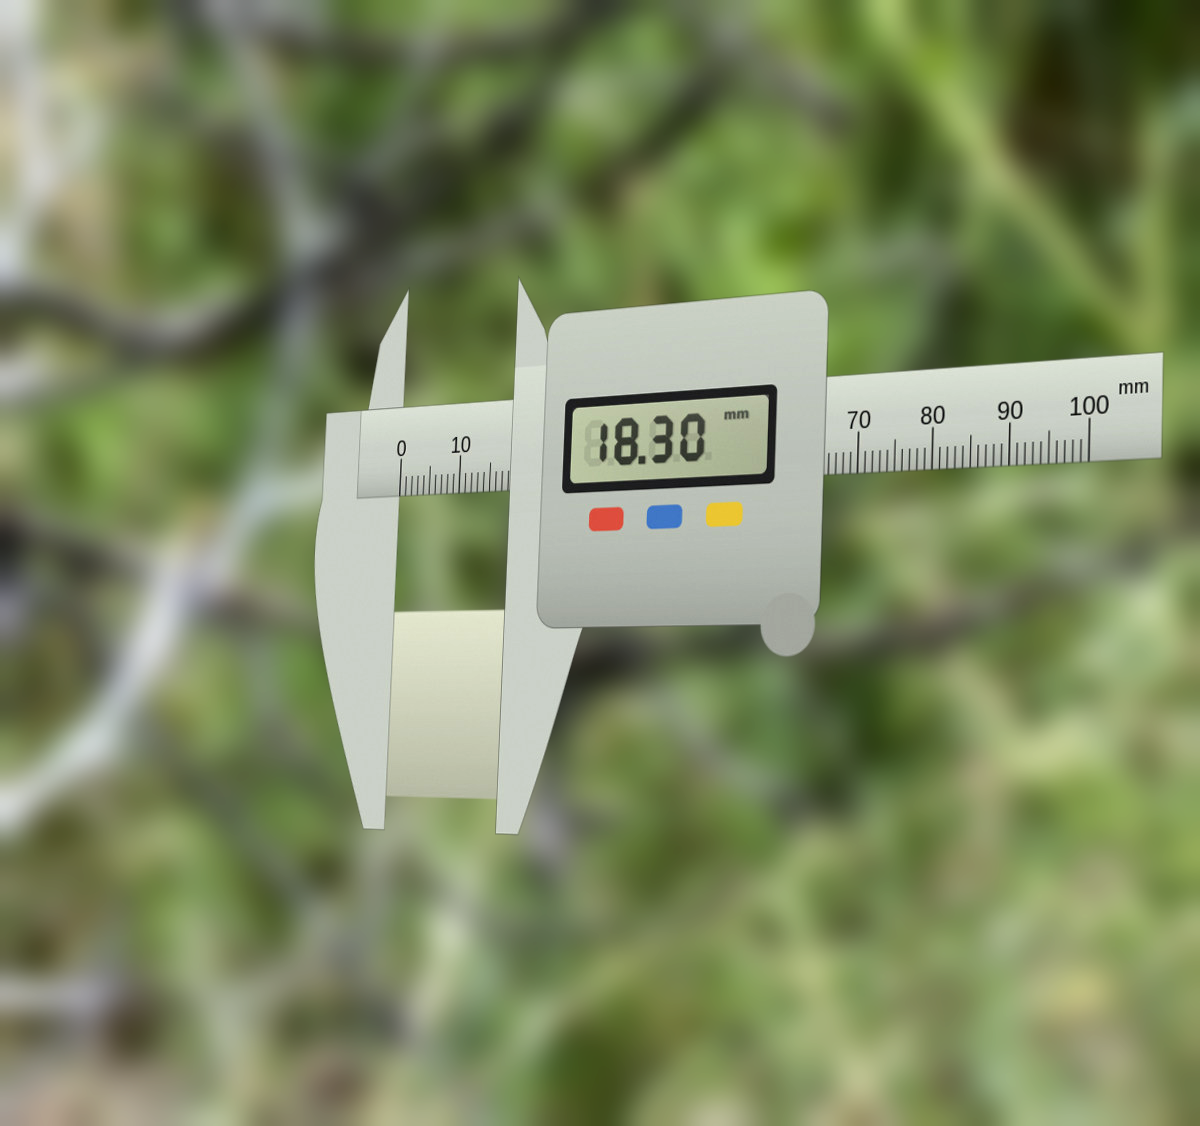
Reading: 18.30 mm
